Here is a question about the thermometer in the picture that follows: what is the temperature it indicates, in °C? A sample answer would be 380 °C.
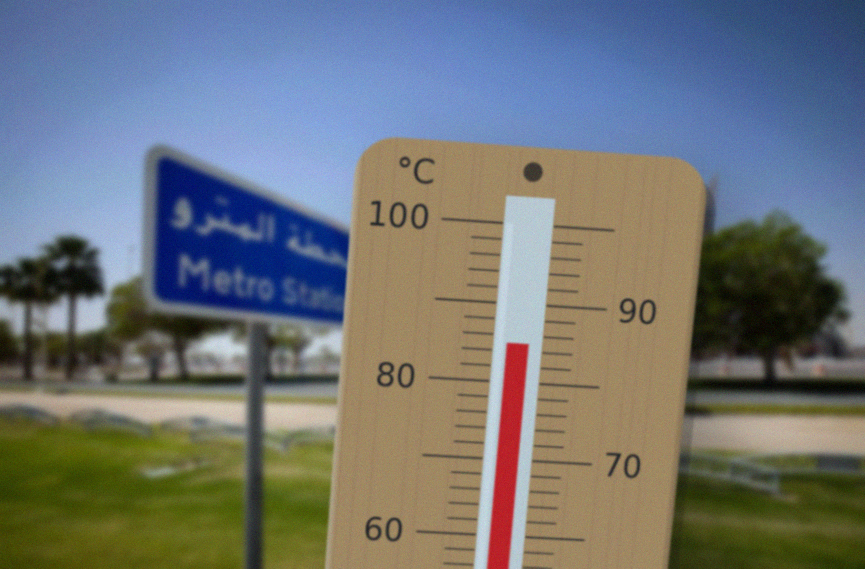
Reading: 85 °C
